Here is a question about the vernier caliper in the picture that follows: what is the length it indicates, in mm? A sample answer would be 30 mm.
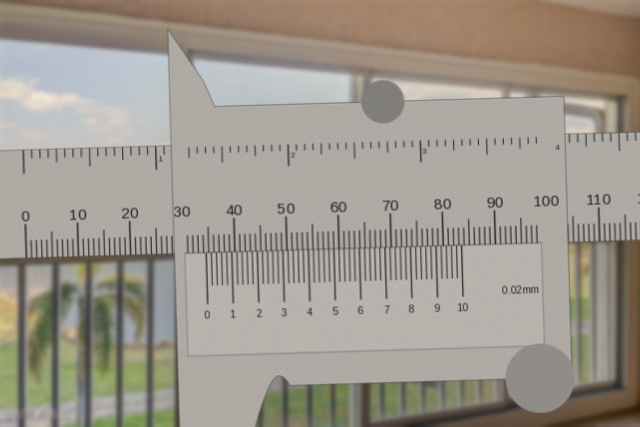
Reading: 34.5 mm
